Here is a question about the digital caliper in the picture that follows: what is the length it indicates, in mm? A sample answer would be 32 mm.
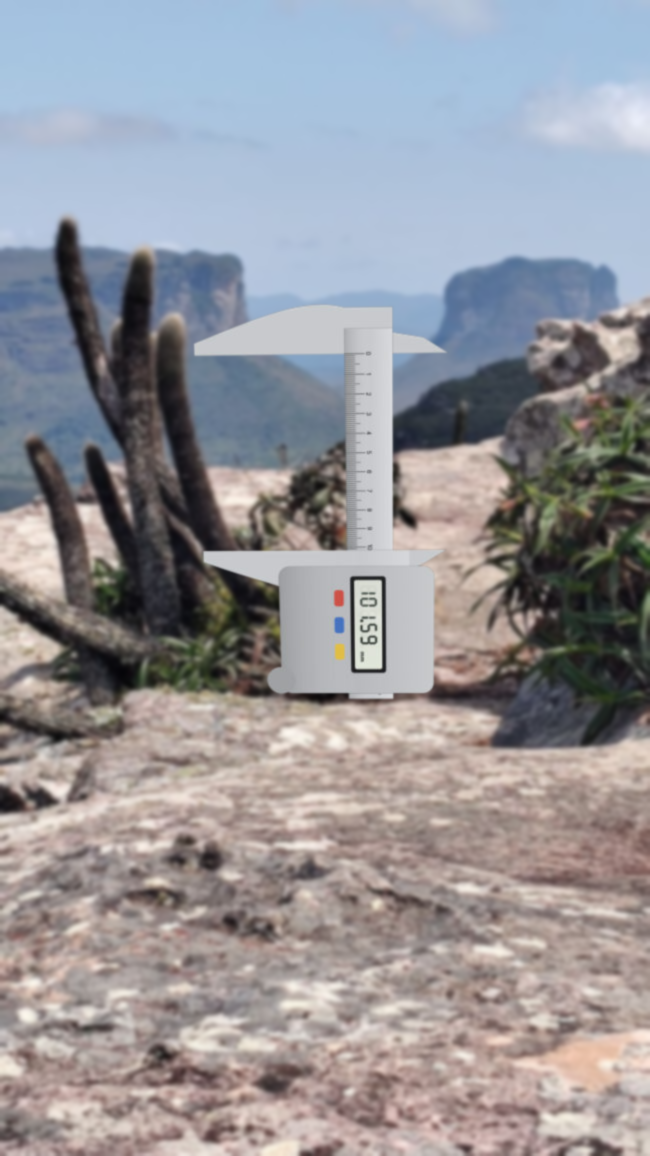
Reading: 101.59 mm
